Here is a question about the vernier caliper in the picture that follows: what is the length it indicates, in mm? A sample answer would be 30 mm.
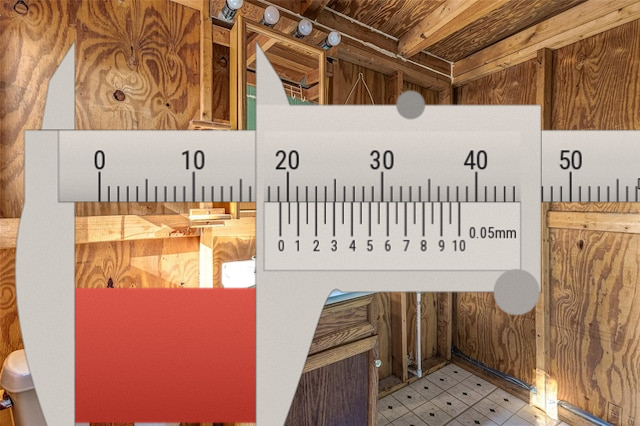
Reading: 19.2 mm
